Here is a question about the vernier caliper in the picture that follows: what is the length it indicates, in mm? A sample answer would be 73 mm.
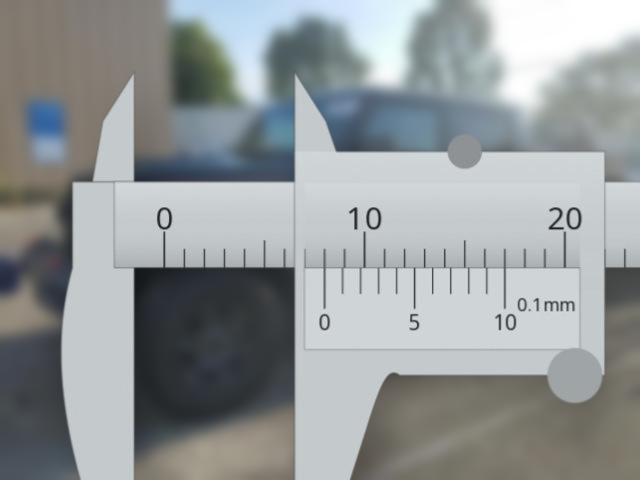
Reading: 8.0 mm
